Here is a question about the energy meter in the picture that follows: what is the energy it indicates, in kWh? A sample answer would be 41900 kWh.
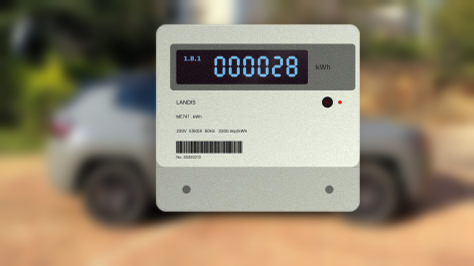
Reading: 28 kWh
